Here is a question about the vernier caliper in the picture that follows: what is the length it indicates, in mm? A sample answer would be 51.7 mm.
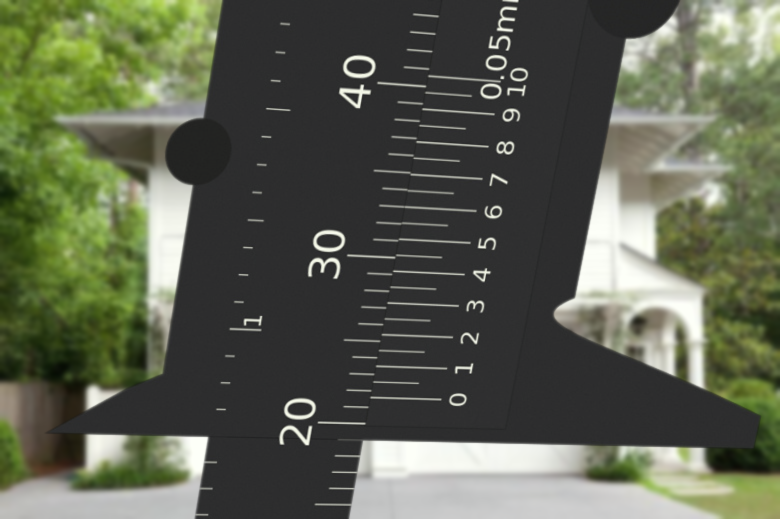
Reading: 21.6 mm
